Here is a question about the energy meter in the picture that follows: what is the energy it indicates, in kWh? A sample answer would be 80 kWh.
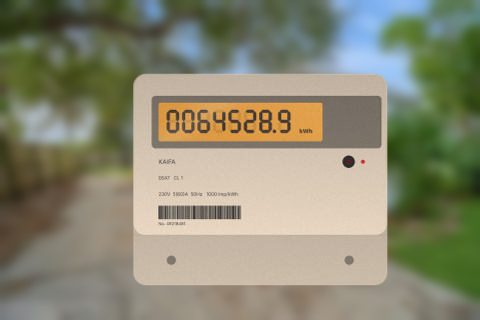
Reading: 64528.9 kWh
